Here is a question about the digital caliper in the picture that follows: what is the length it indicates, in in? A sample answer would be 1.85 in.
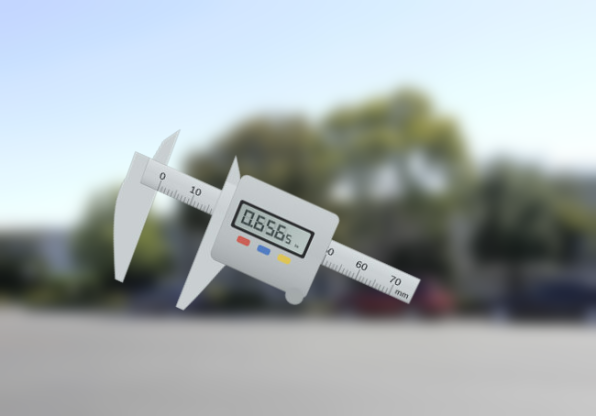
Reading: 0.6565 in
